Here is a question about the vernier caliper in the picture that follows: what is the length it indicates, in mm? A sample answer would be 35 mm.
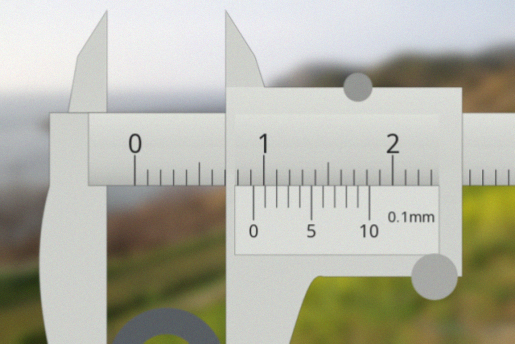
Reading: 9.2 mm
